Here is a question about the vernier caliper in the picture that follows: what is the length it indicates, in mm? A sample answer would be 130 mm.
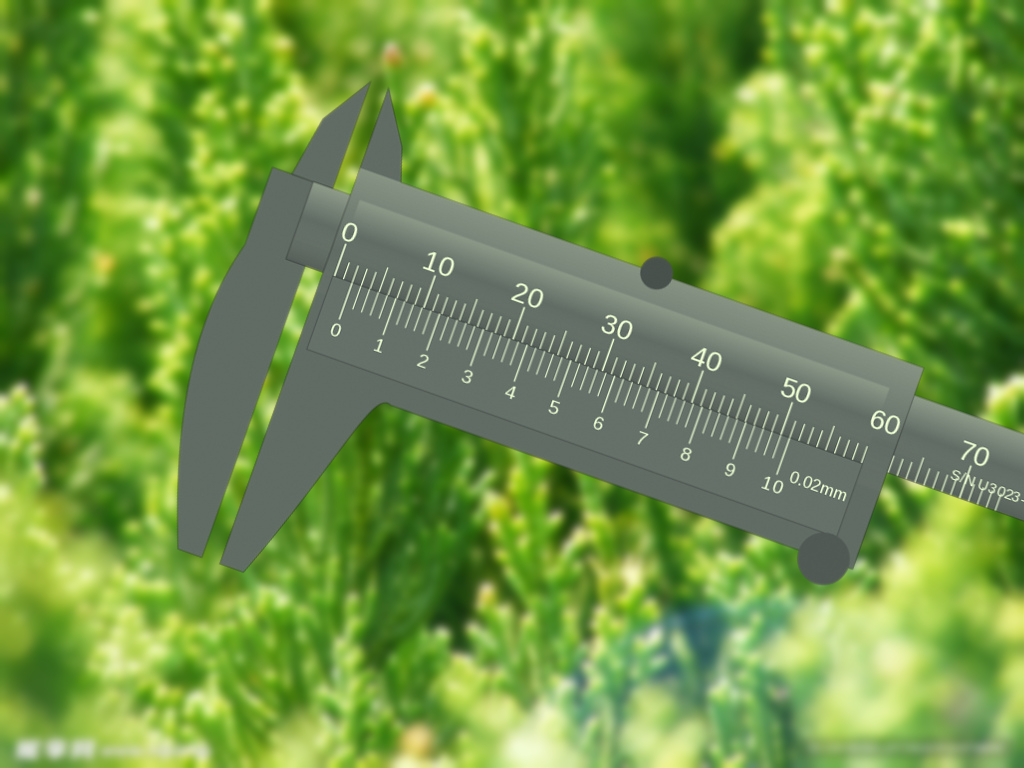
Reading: 2.0 mm
